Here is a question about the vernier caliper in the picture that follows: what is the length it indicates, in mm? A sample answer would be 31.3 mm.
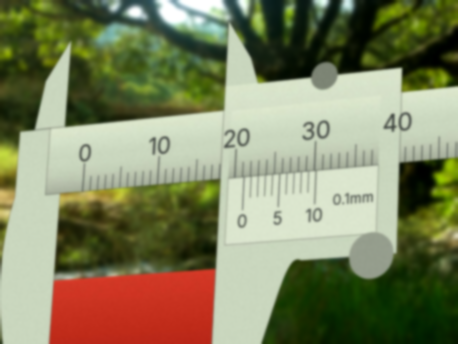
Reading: 21.2 mm
